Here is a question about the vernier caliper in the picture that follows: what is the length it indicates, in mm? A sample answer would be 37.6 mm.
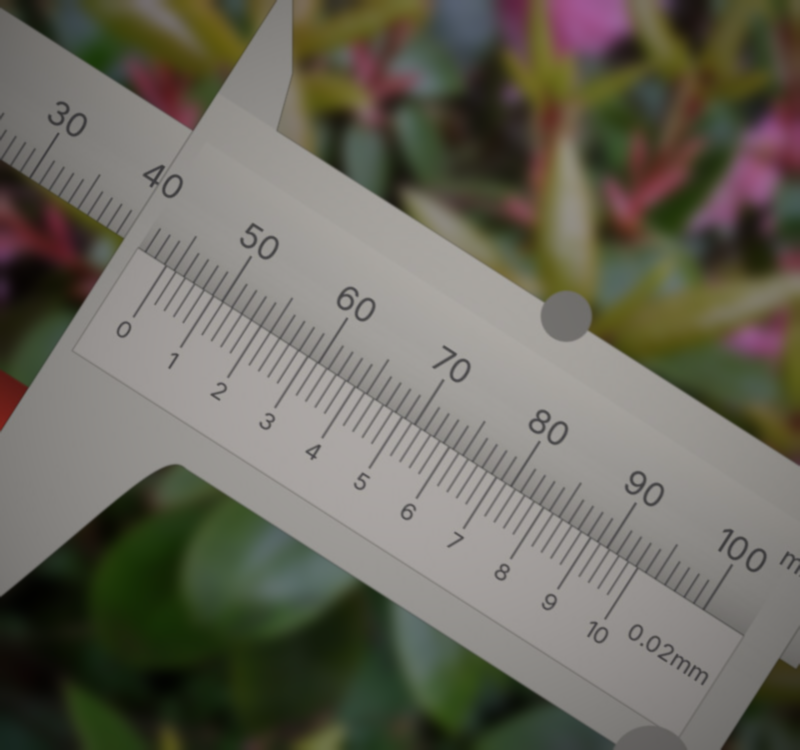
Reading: 44.2 mm
